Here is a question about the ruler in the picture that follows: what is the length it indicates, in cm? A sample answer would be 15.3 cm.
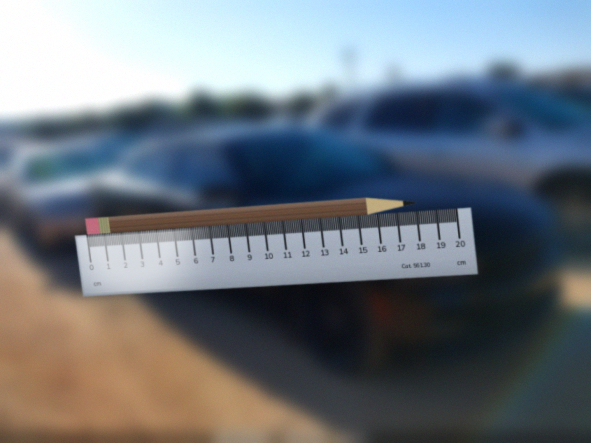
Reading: 18 cm
